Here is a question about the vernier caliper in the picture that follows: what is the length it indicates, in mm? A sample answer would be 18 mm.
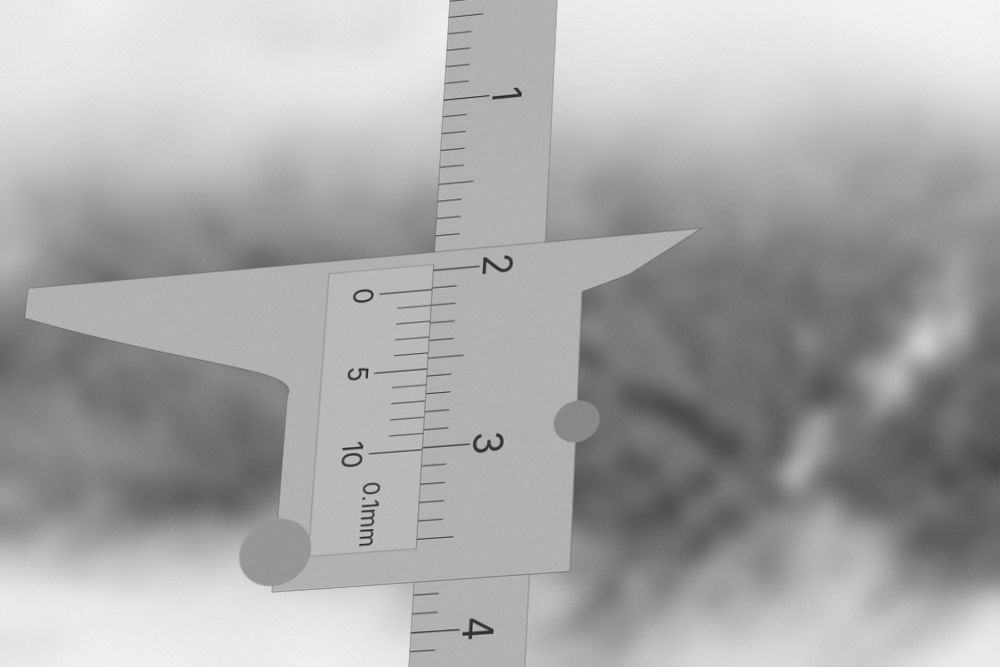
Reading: 21.1 mm
